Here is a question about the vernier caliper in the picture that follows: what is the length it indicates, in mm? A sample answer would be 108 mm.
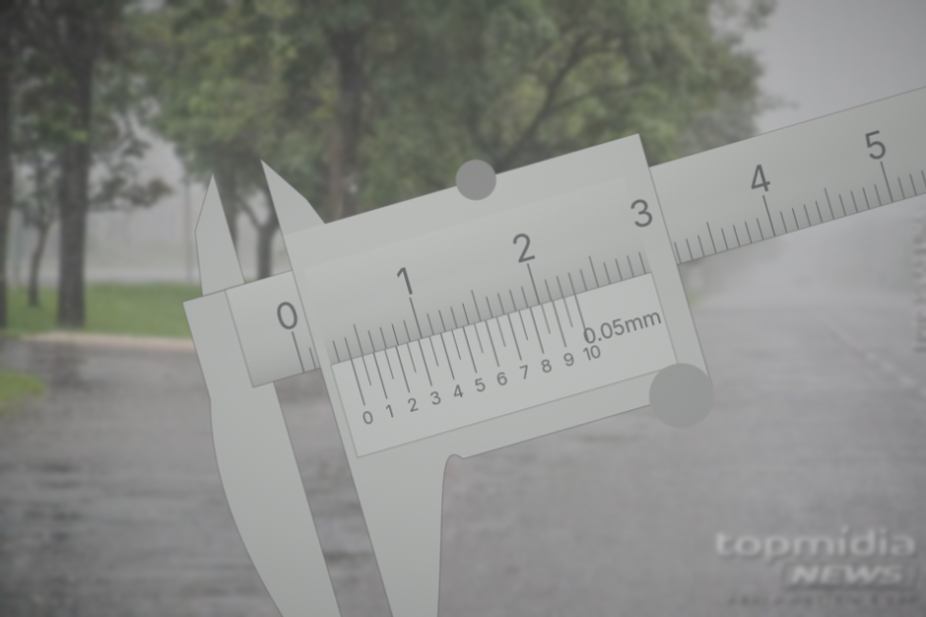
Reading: 4.0 mm
